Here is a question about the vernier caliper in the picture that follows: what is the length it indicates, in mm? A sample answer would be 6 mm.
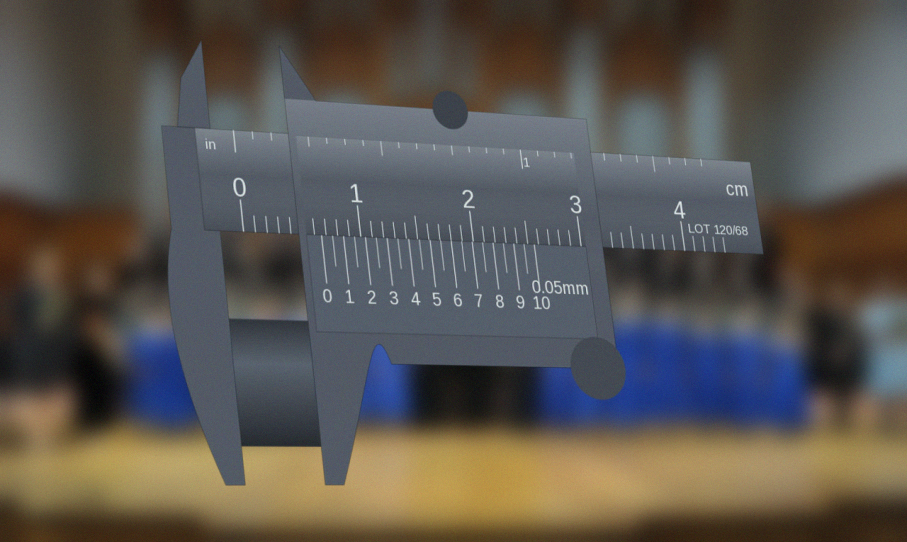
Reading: 6.6 mm
